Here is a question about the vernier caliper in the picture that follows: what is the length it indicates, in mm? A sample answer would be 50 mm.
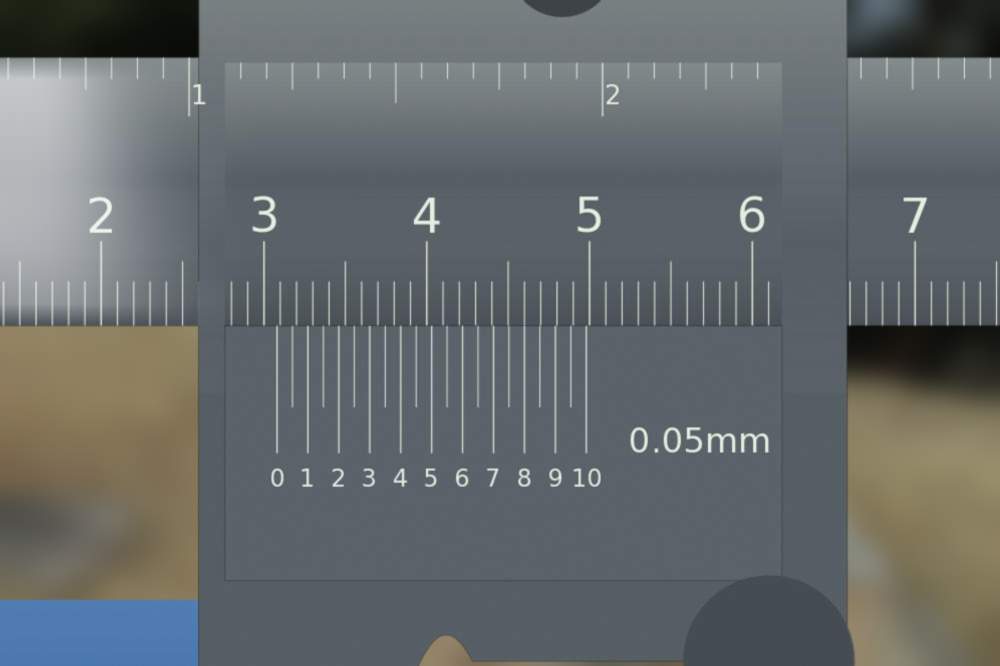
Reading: 30.8 mm
